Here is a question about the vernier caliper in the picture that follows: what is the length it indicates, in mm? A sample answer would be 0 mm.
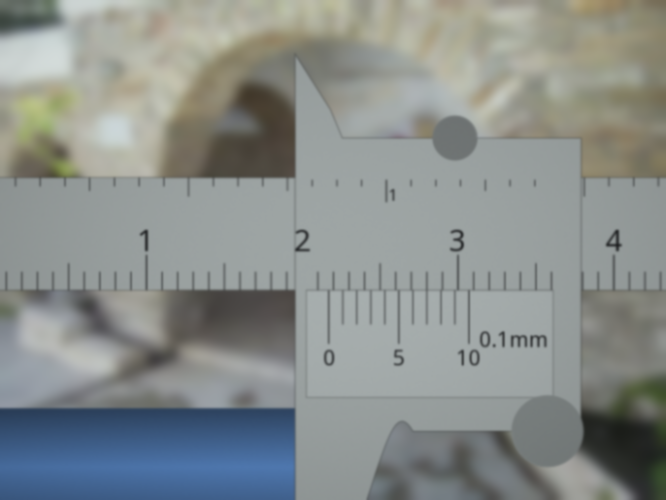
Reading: 21.7 mm
